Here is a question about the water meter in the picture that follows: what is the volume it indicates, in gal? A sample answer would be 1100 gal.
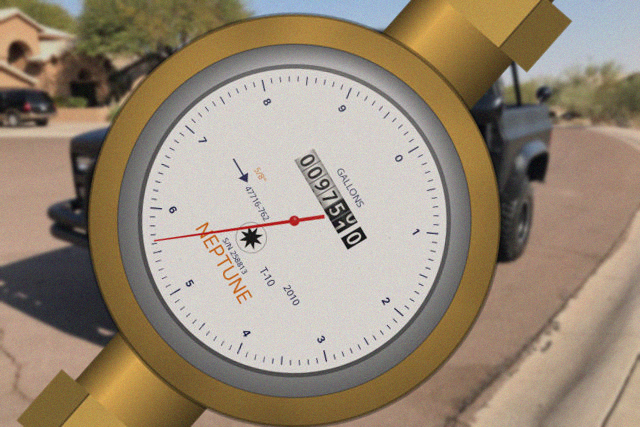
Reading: 97505.6 gal
